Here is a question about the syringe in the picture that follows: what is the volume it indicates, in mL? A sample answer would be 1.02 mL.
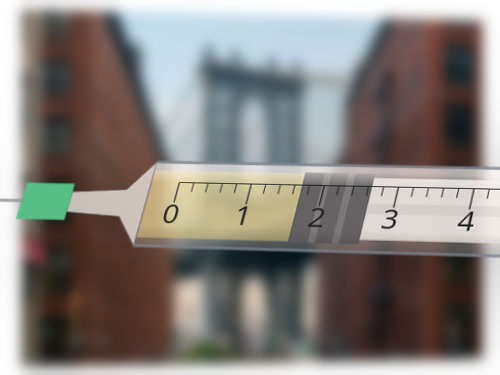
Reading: 1.7 mL
